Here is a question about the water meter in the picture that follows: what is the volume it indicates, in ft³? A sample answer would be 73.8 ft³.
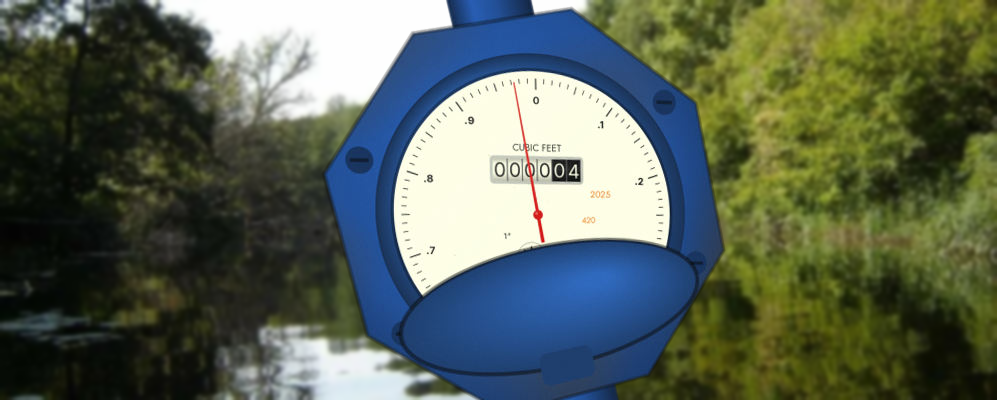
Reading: 3.97 ft³
